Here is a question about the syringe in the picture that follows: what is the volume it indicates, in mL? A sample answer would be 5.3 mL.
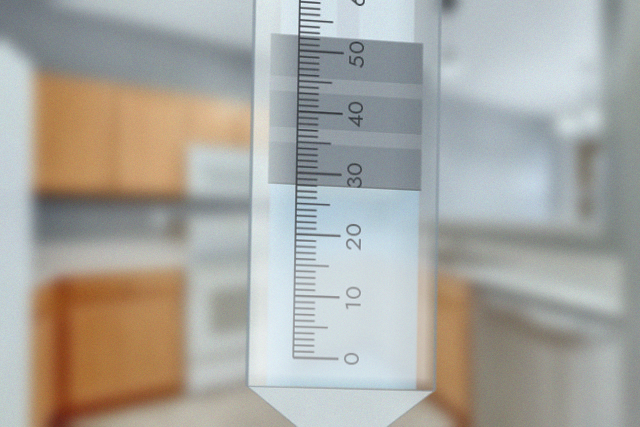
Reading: 28 mL
